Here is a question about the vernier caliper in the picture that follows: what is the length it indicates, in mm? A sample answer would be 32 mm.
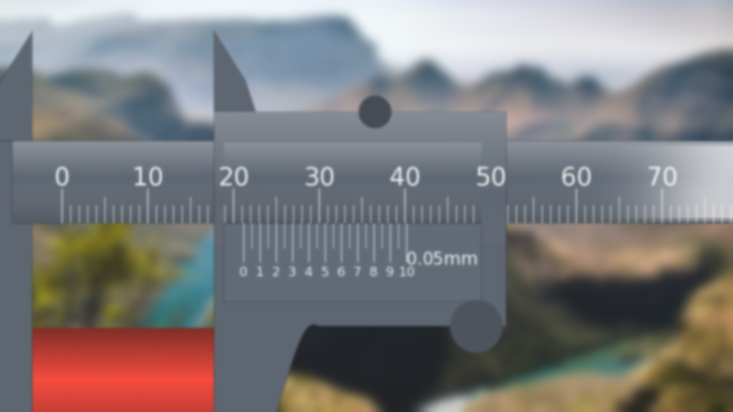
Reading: 21.2 mm
